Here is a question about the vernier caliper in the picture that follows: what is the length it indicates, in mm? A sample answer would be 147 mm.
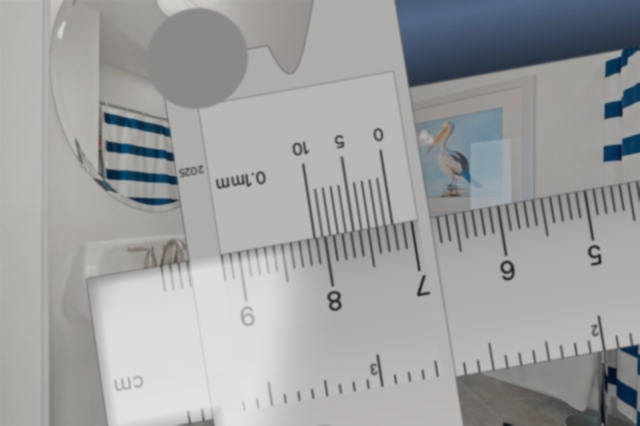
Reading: 72.2 mm
